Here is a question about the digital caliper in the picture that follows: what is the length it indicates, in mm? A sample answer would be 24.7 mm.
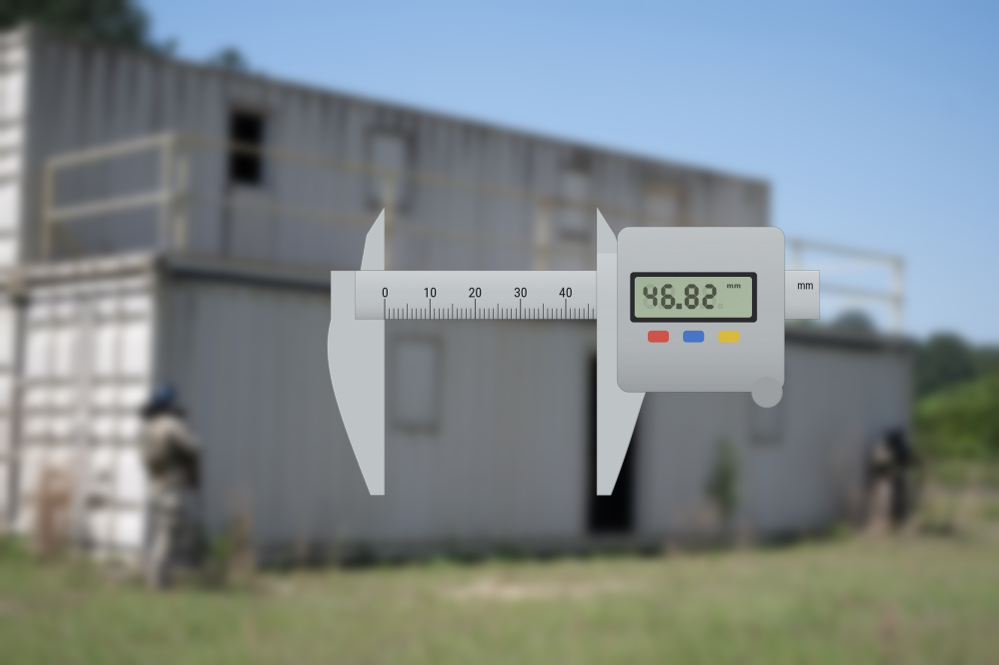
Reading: 46.82 mm
